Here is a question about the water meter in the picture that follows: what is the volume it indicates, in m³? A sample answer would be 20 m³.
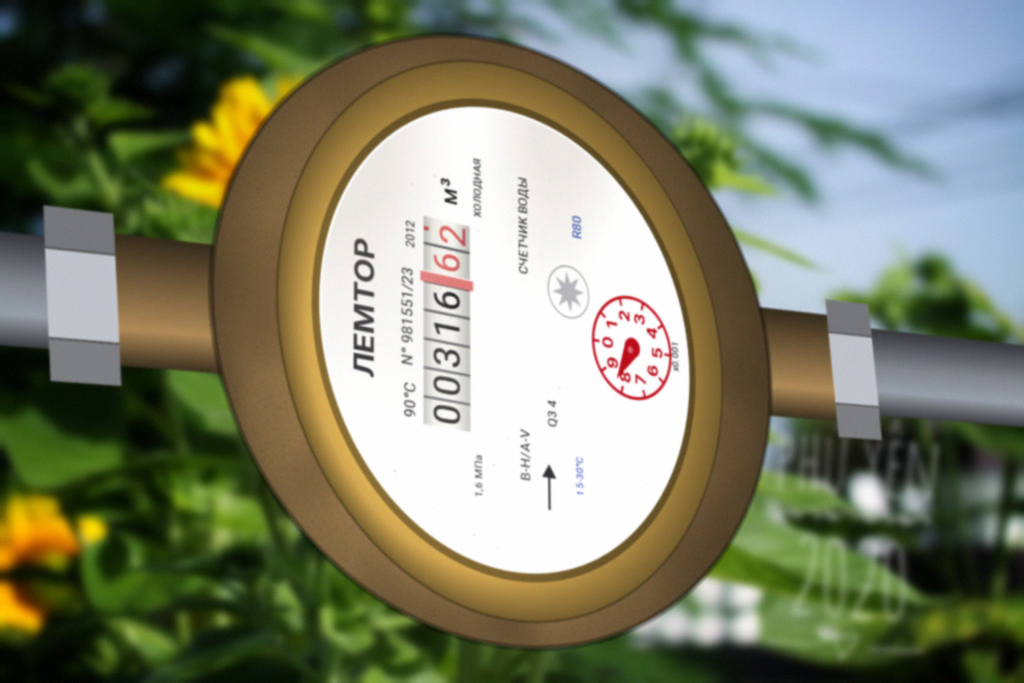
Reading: 316.618 m³
